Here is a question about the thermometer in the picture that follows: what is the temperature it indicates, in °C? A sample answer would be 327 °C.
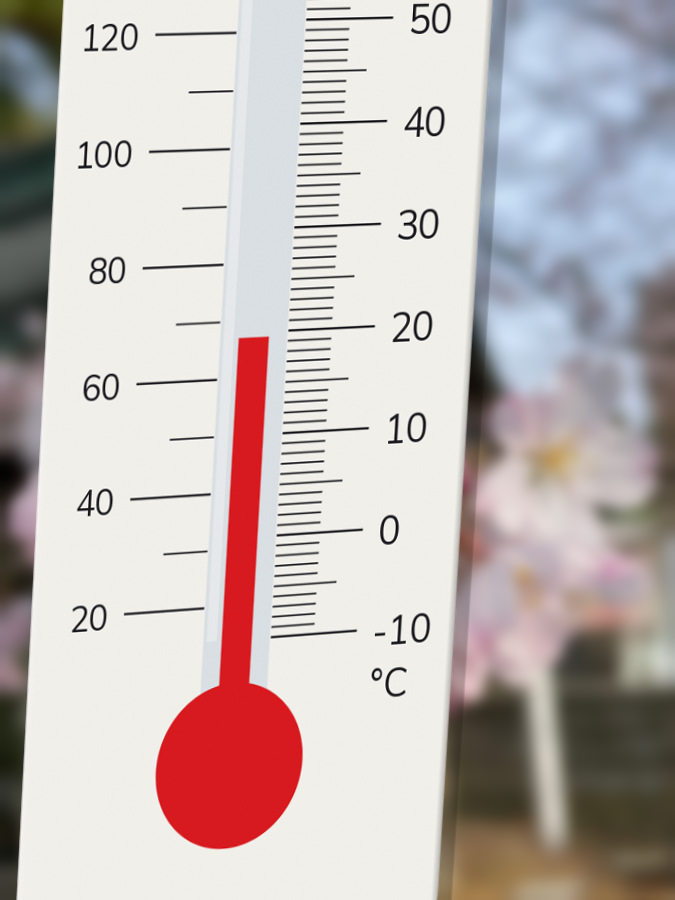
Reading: 19.5 °C
